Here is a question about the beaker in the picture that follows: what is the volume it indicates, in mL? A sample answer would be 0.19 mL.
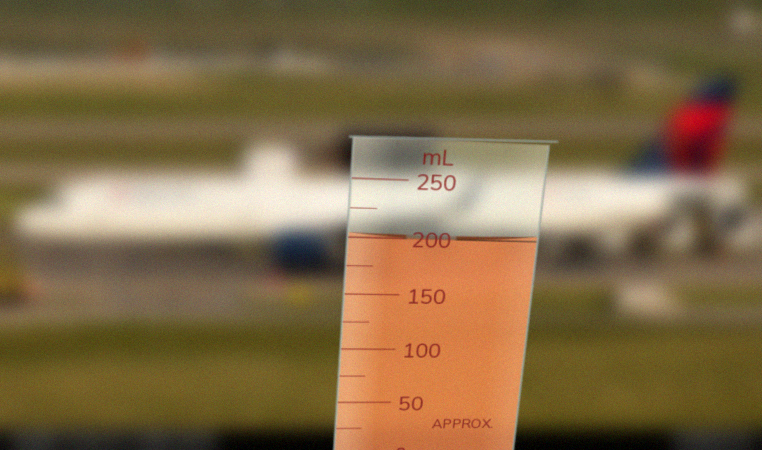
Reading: 200 mL
